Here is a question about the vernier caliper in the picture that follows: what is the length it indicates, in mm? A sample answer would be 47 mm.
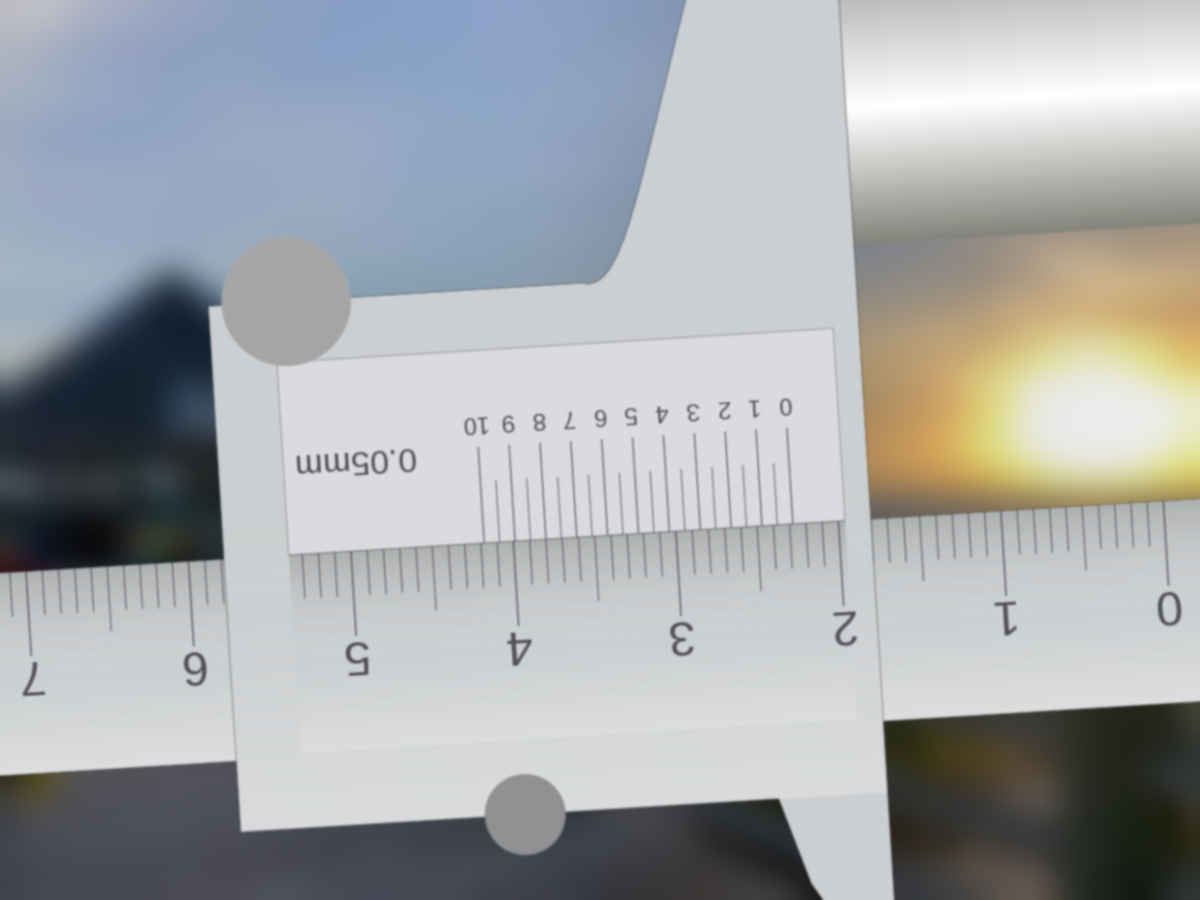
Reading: 22.8 mm
